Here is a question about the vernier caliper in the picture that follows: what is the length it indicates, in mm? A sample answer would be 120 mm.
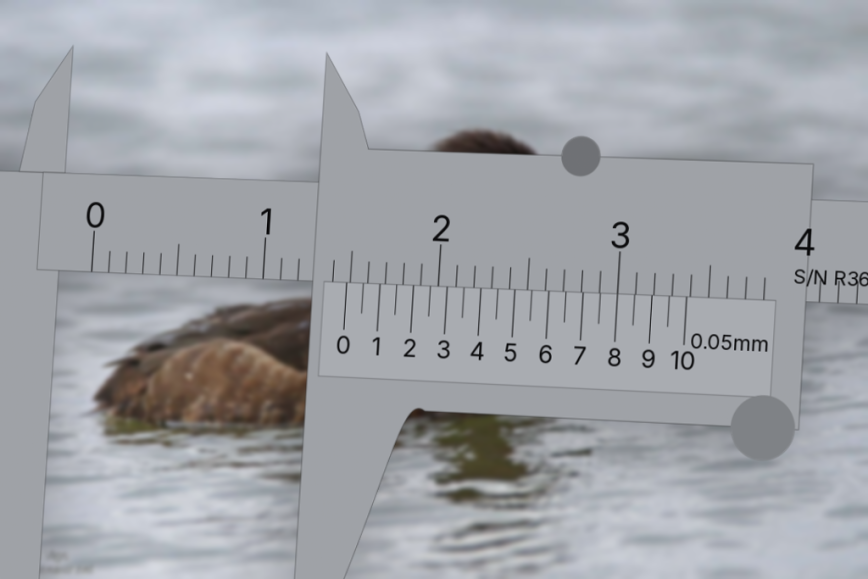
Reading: 14.8 mm
